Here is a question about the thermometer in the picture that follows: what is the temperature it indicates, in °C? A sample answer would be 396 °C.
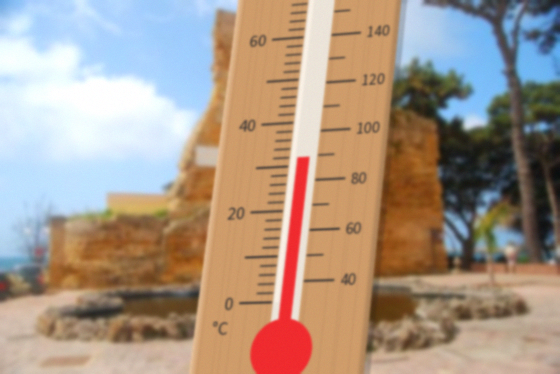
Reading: 32 °C
